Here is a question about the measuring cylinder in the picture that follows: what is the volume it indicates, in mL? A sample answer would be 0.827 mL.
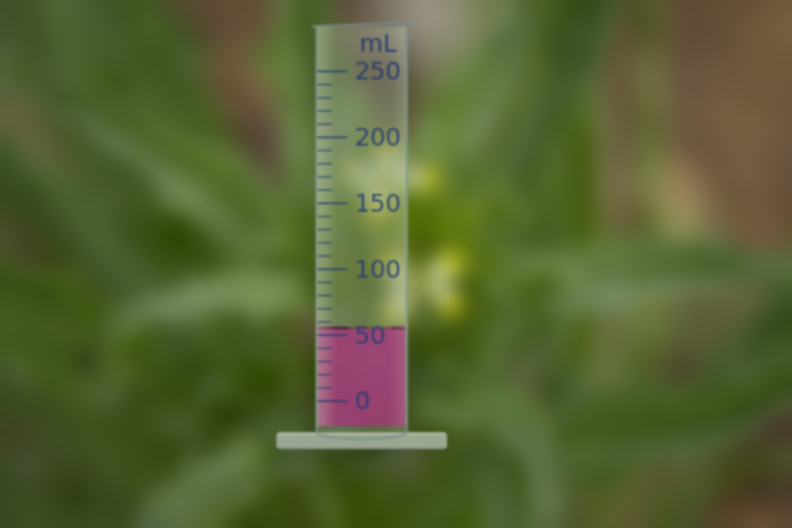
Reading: 55 mL
